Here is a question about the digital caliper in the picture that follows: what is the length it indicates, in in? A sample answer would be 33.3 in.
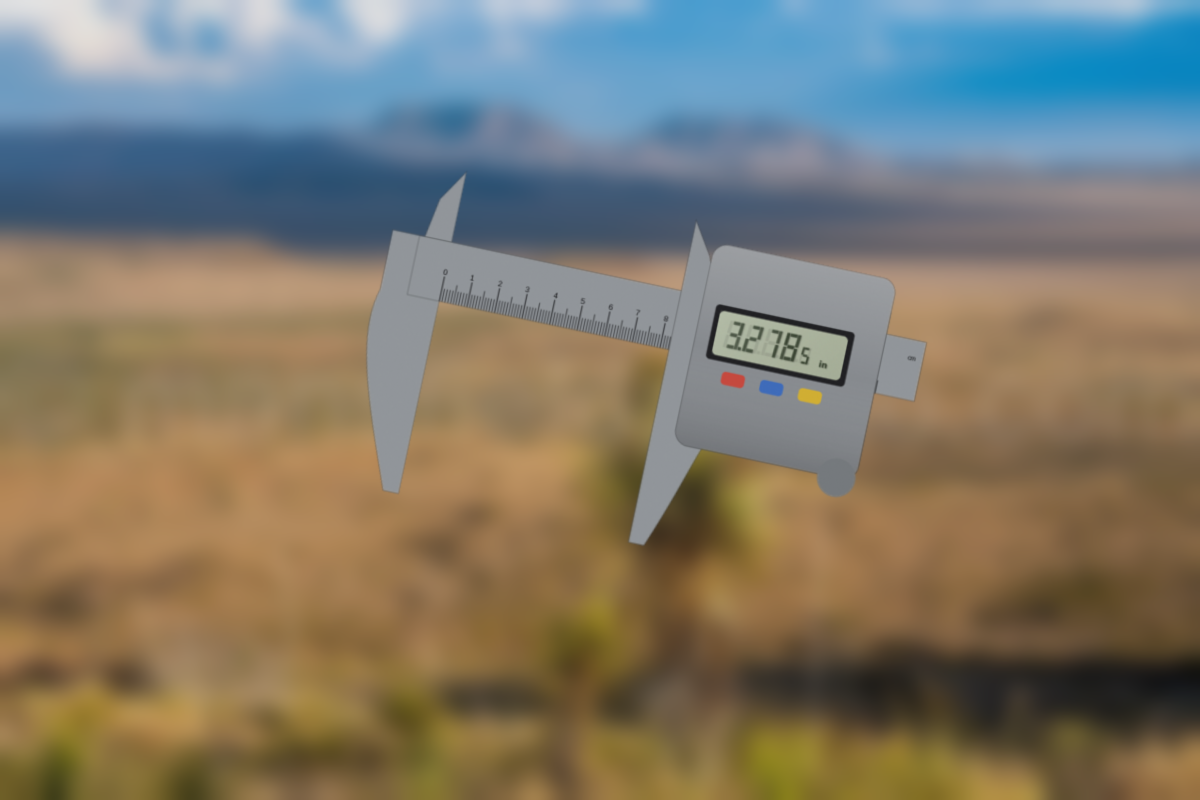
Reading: 3.2785 in
